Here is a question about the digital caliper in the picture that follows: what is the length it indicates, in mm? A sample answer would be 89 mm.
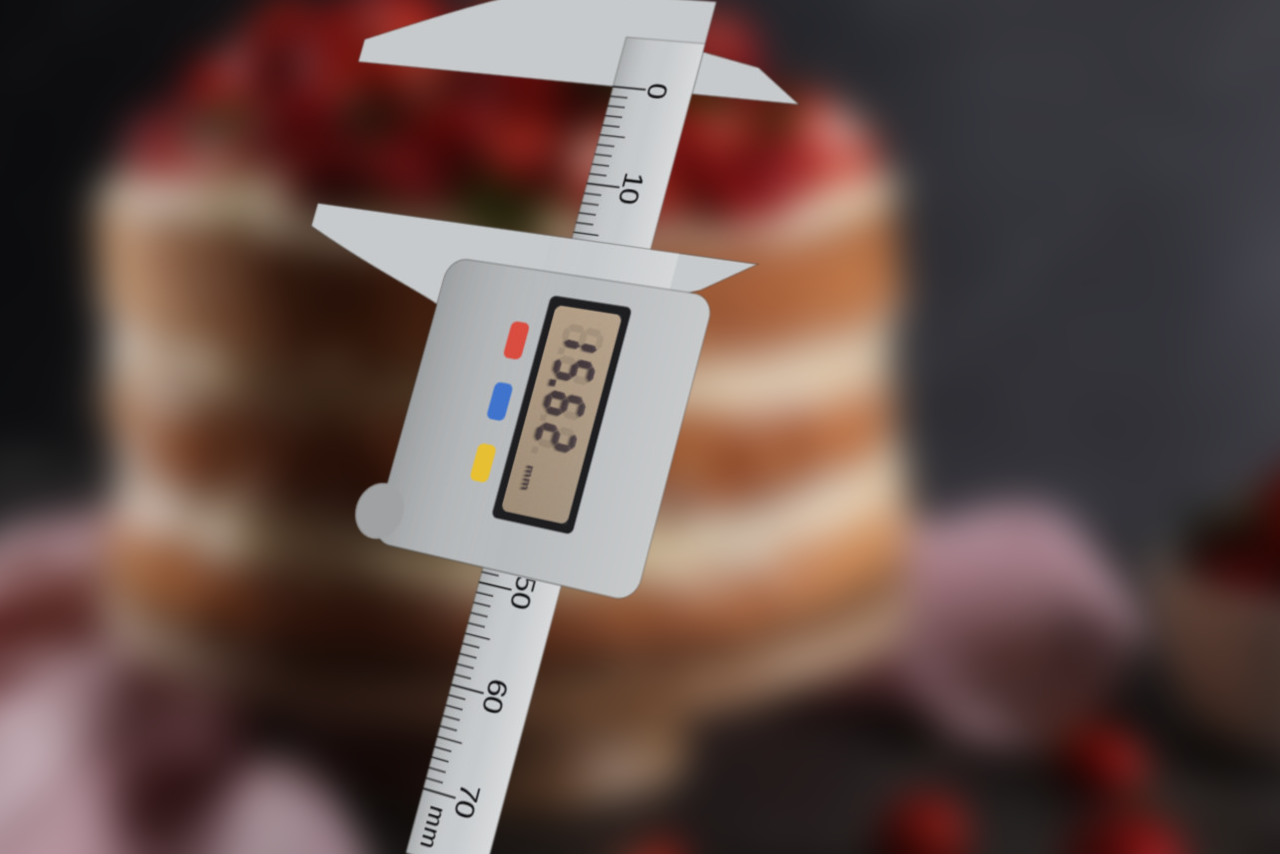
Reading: 15.62 mm
